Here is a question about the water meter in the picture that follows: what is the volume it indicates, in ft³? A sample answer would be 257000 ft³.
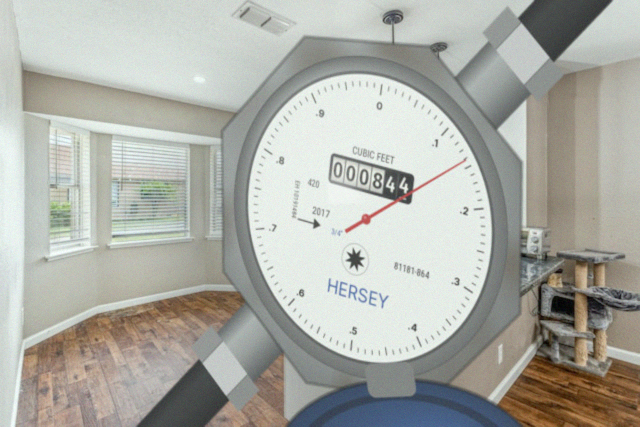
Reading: 844.14 ft³
